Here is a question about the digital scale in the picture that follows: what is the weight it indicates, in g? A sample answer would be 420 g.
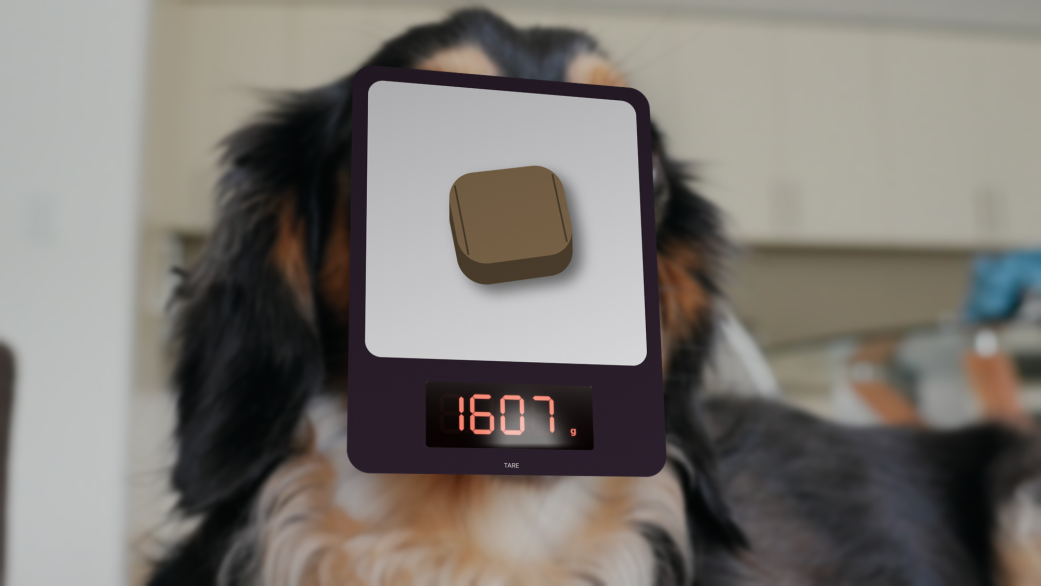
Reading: 1607 g
